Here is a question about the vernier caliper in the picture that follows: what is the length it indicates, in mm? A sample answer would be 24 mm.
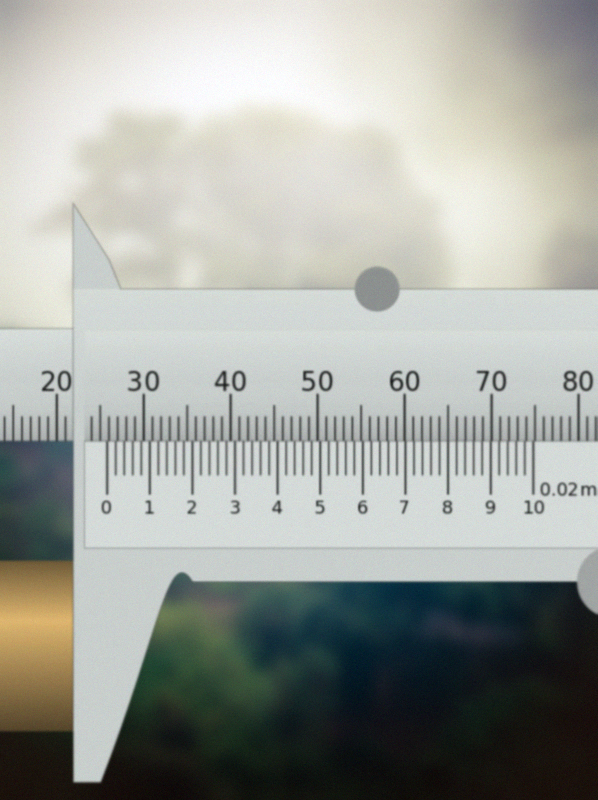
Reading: 25.8 mm
